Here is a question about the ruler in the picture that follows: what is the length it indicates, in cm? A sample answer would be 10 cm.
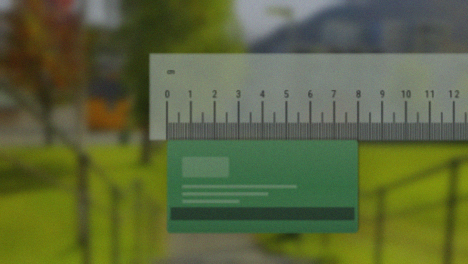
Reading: 8 cm
